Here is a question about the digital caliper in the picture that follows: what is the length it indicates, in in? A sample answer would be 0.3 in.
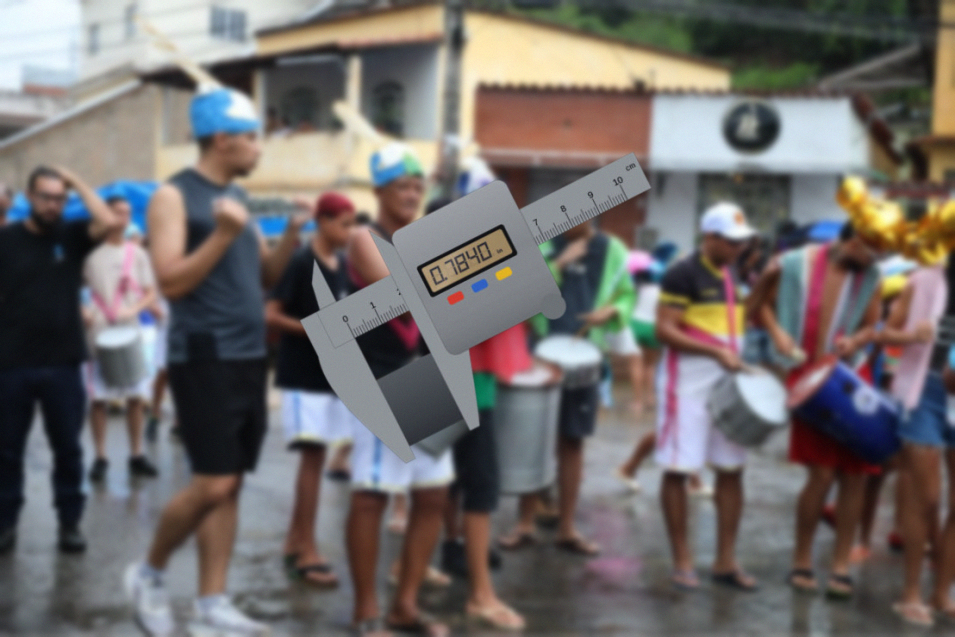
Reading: 0.7840 in
